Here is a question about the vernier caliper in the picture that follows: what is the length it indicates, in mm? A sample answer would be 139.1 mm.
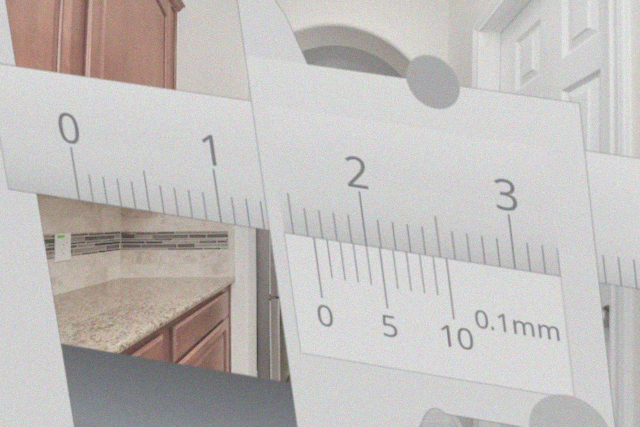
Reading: 16.4 mm
